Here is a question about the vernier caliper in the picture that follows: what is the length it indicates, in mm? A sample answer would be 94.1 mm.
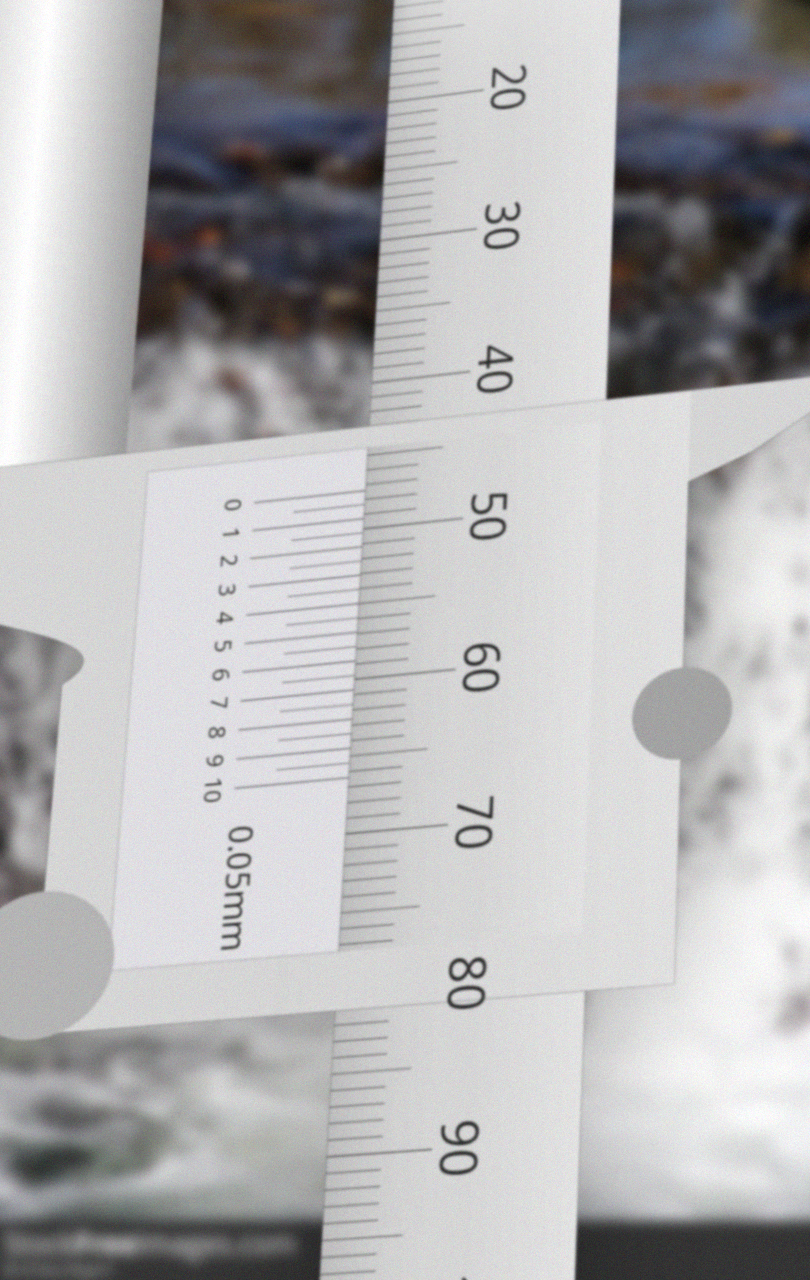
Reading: 47.4 mm
